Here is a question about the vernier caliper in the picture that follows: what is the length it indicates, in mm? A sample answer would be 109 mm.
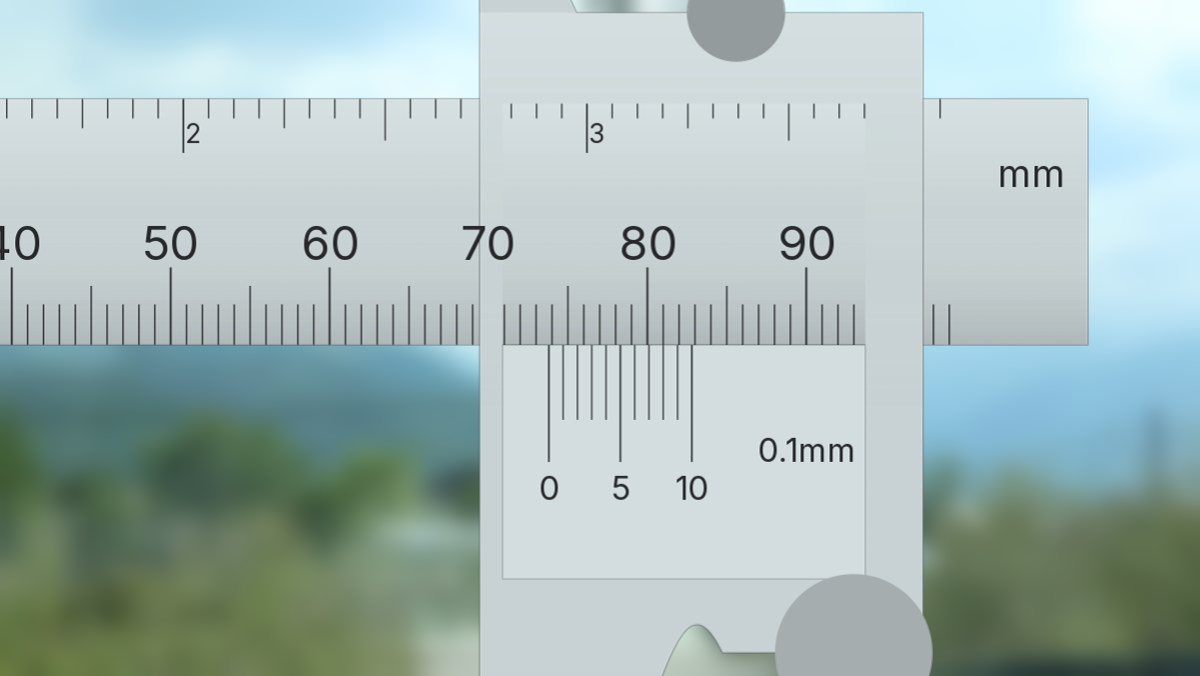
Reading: 73.8 mm
